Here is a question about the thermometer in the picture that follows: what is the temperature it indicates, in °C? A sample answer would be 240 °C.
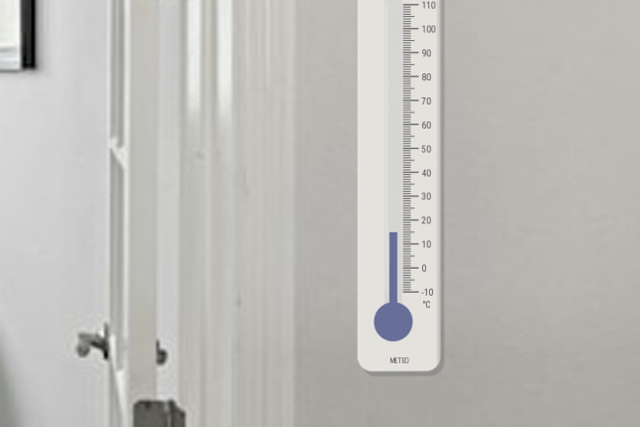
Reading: 15 °C
